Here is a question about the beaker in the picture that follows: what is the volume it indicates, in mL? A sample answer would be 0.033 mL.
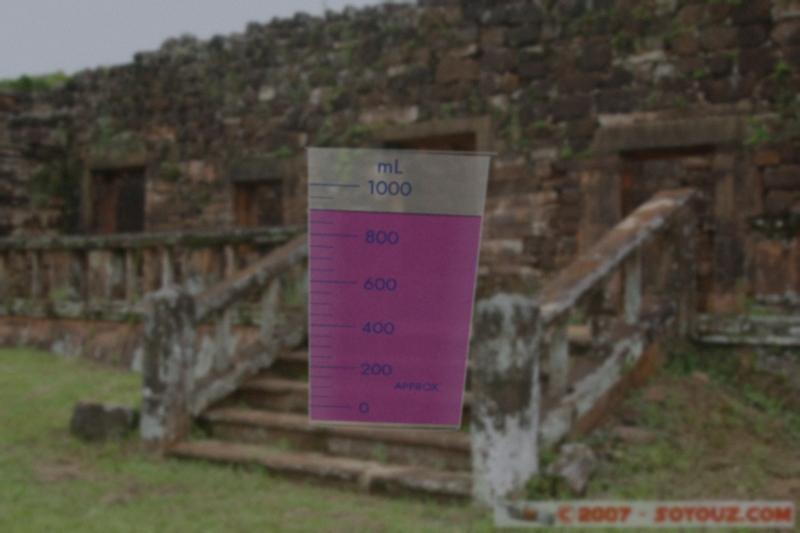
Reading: 900 mL
